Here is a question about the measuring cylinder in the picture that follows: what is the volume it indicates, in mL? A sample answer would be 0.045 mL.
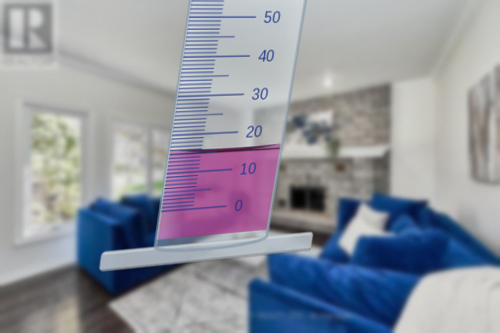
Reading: 15 mL
